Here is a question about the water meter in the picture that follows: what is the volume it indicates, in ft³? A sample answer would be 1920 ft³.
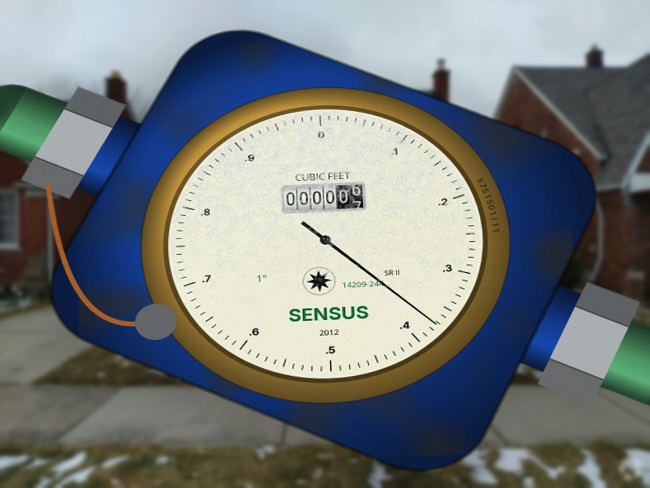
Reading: 6.37 ft³
